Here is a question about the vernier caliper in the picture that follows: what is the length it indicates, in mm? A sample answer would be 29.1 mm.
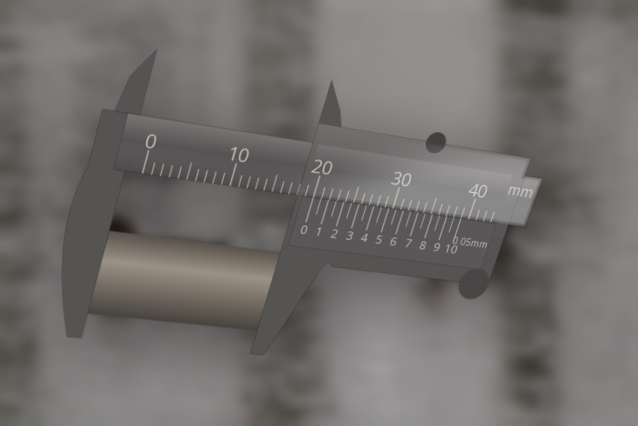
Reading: 20.0 mm
